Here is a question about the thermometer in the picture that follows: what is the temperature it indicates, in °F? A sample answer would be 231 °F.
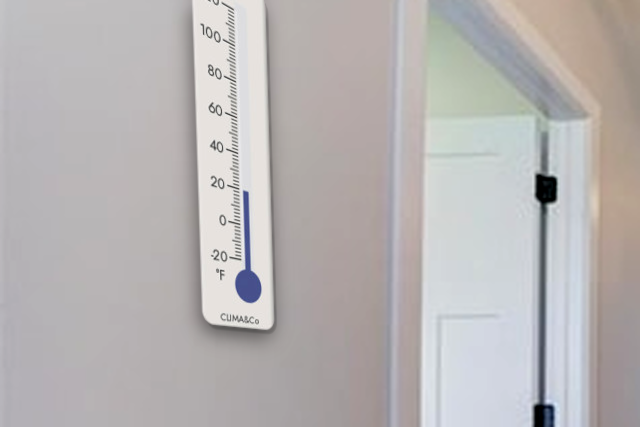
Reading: 20 °F
